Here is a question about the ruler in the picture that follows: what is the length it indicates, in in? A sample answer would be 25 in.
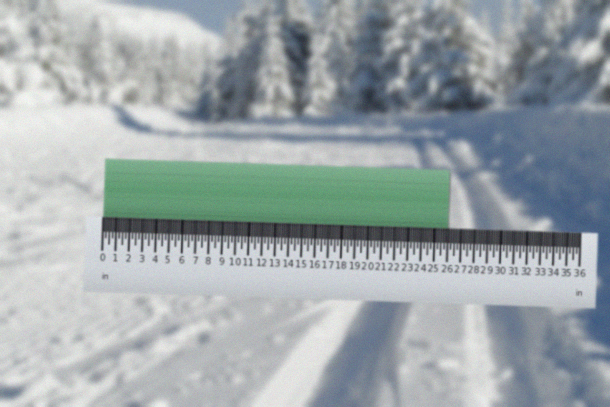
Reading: 26 in
